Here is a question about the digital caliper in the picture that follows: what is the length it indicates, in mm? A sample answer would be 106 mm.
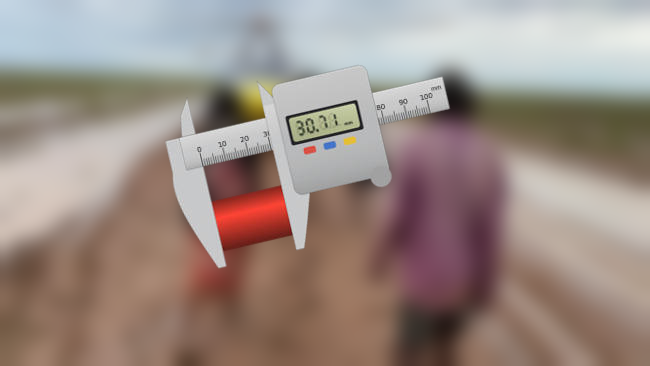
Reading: 30.71 mm
